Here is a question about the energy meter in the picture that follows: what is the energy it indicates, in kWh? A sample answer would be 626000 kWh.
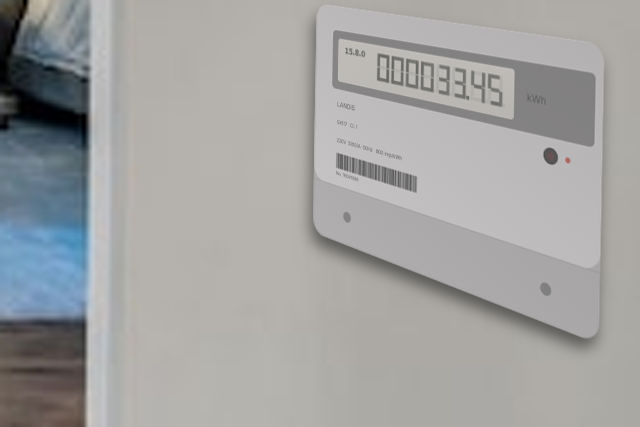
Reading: 33.45 kWh
